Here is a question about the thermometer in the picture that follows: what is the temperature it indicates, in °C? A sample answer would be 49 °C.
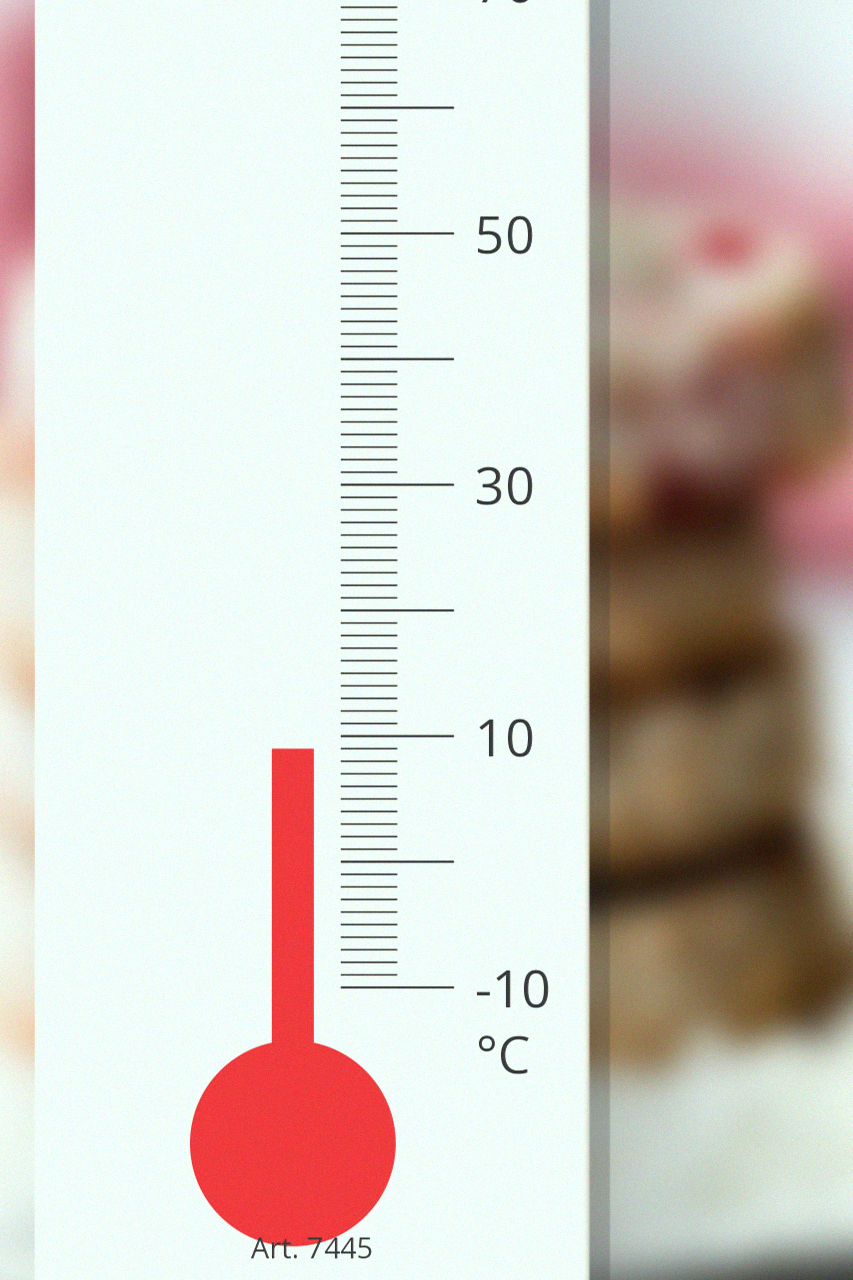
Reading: 9 °C
